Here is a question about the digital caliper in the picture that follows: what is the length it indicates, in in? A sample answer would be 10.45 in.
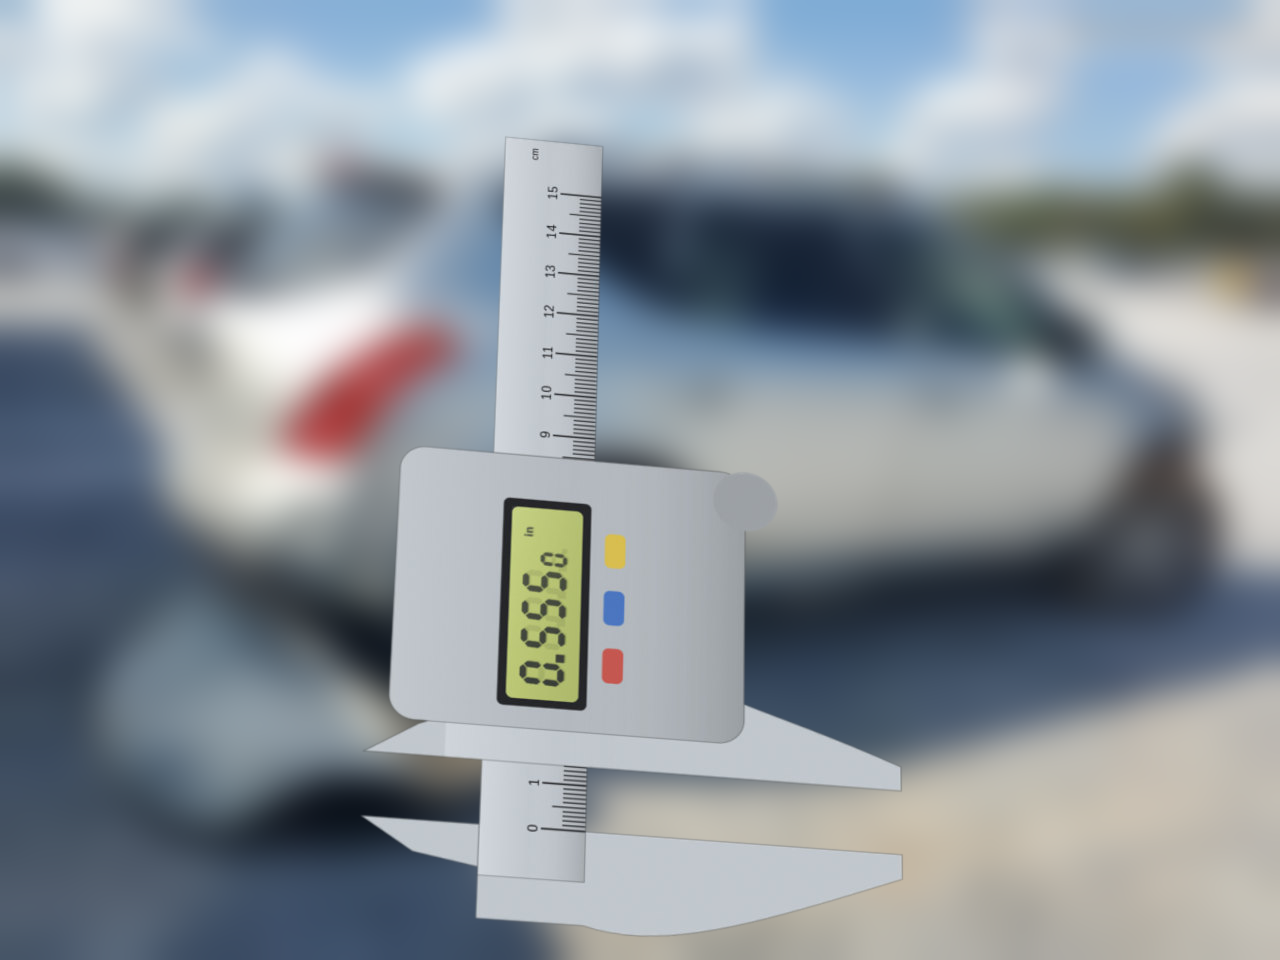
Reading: 0.5550 in
